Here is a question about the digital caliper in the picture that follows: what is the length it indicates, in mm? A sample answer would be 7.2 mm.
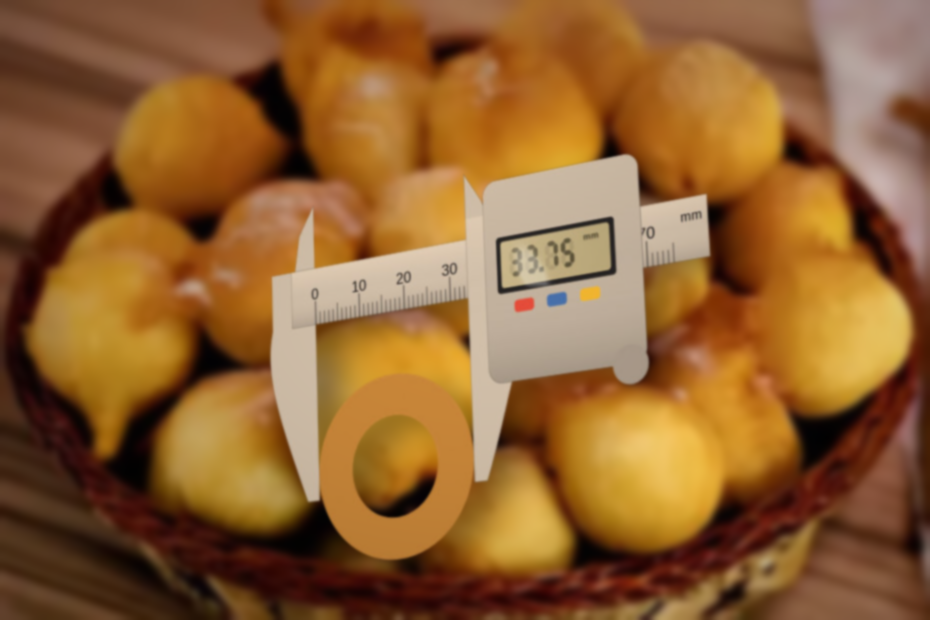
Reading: 33.75 mm
